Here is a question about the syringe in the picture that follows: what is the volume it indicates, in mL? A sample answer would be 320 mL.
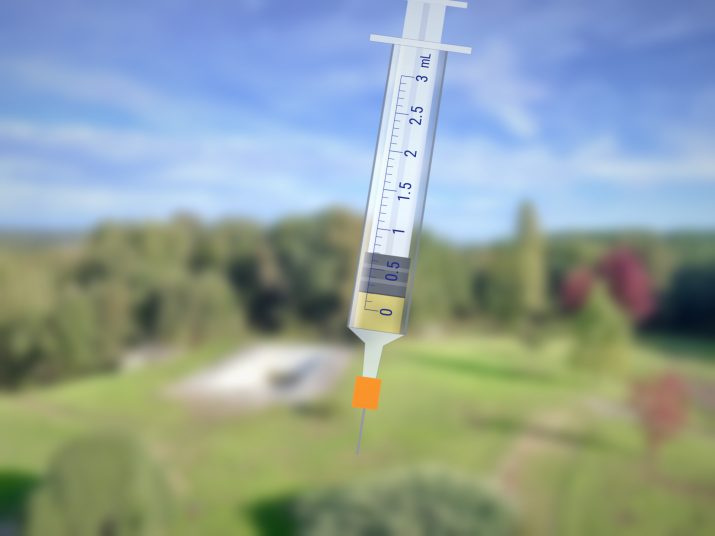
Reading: 0.2 mL
